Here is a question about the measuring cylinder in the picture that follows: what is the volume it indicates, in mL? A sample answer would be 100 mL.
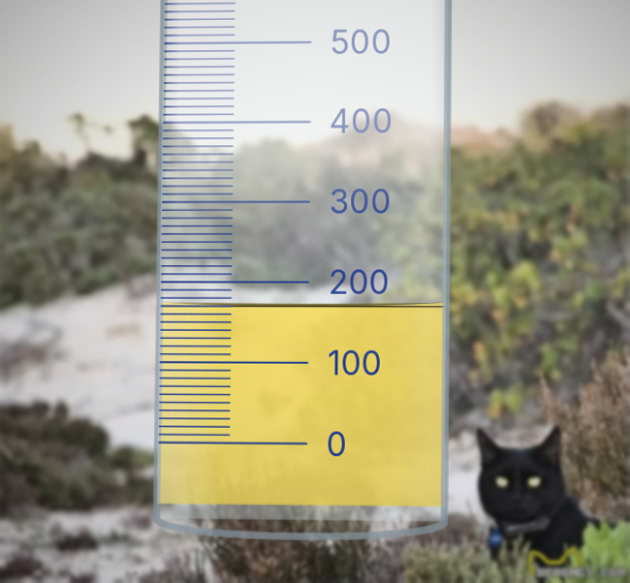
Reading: 170 mL
